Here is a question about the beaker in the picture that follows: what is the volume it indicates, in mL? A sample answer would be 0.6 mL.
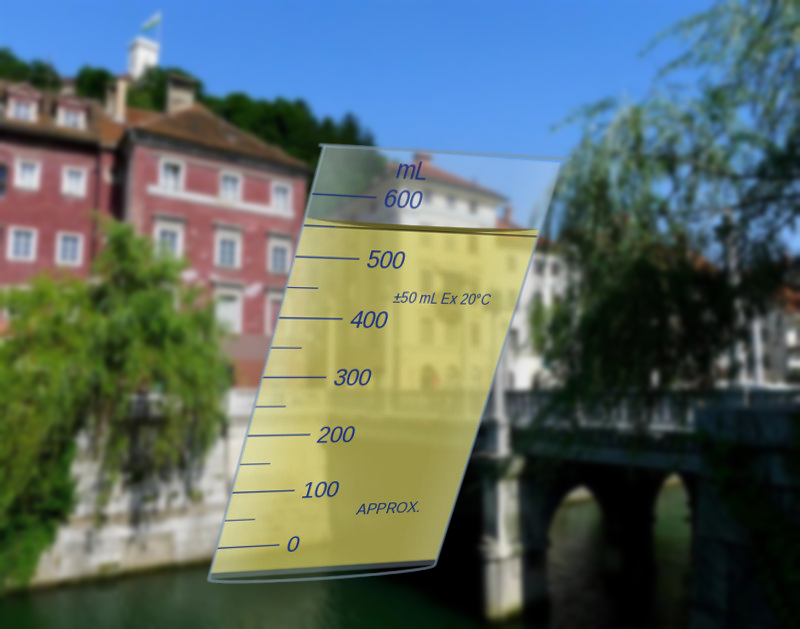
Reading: 550 mL
